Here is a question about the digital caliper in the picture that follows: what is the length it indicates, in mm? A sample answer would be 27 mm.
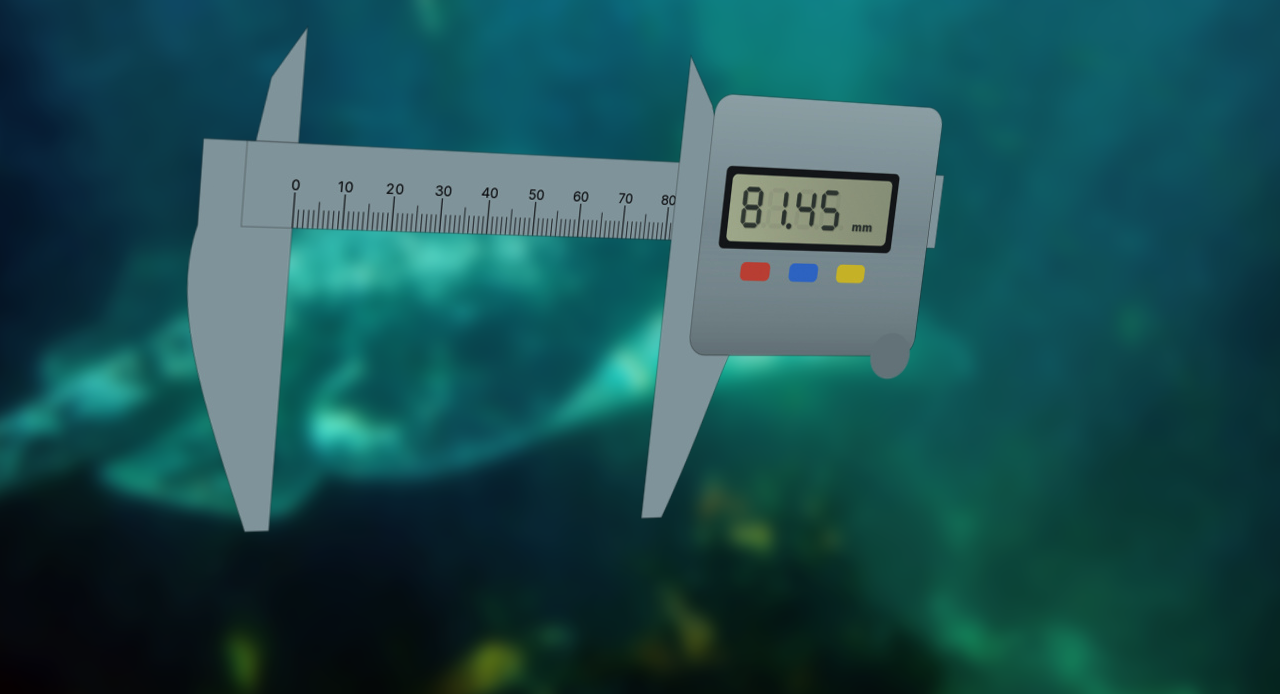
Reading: 81.45 mm
